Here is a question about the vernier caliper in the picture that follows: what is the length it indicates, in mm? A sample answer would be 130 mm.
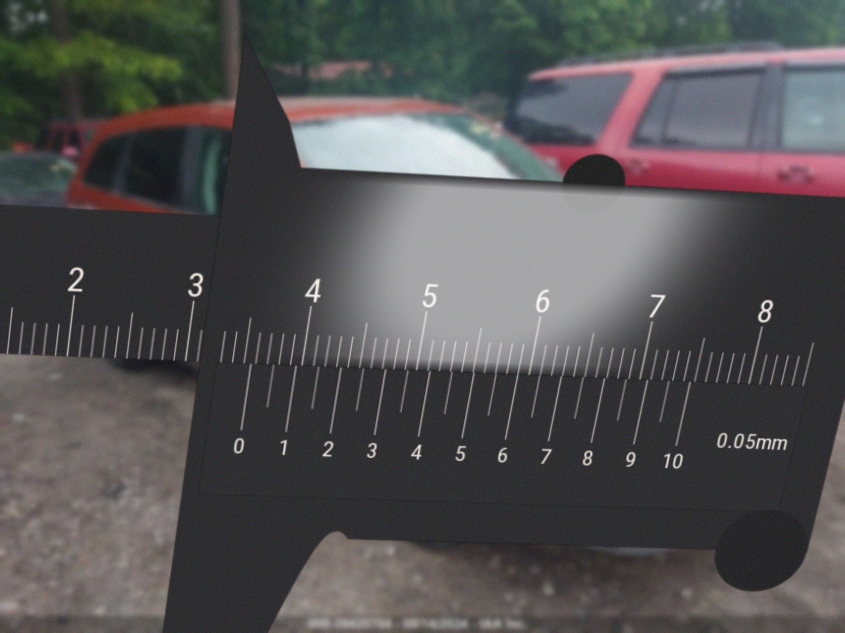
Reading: 35.6 mm
